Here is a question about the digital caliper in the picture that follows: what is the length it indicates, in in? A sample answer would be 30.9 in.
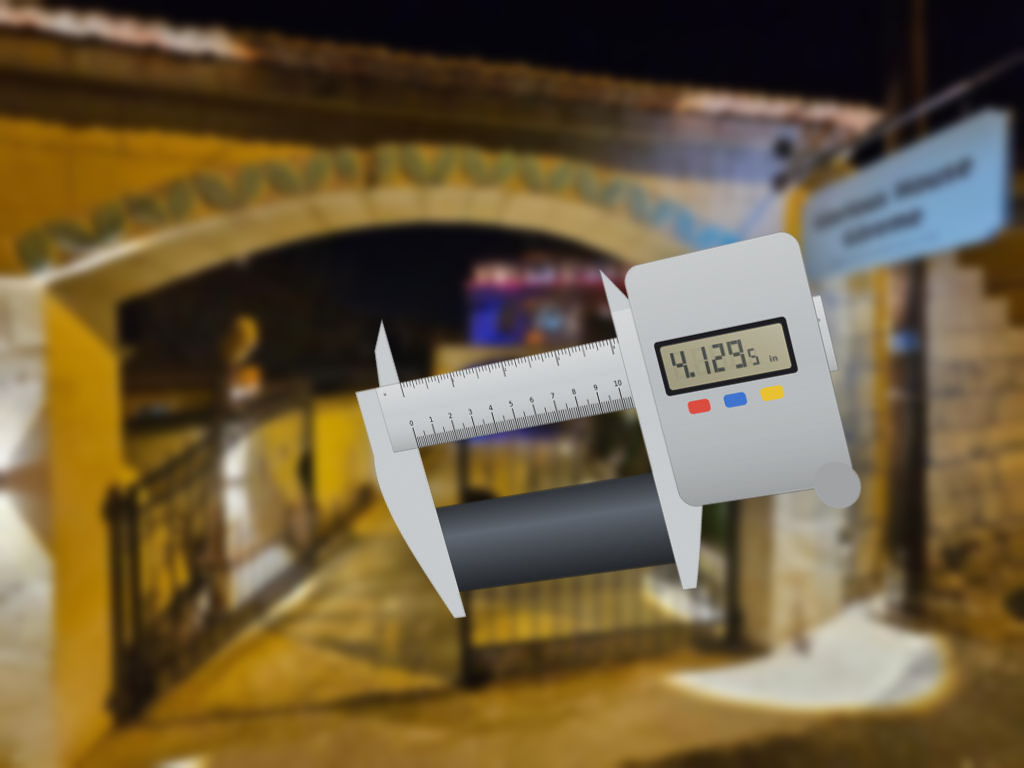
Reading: 4.1295 in
